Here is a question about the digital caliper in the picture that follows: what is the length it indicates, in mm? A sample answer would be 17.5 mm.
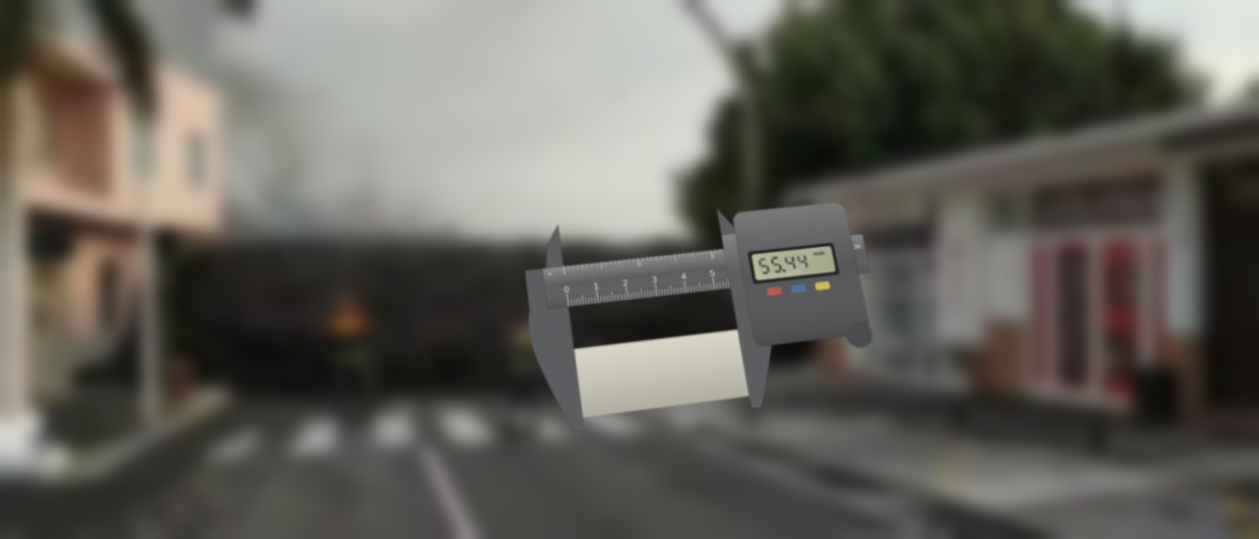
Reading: 55.44 mm
